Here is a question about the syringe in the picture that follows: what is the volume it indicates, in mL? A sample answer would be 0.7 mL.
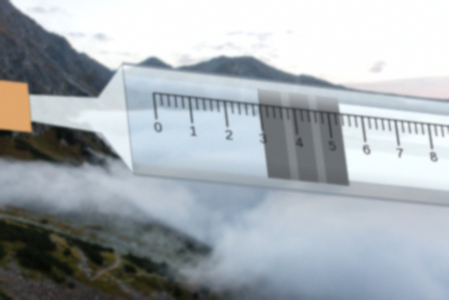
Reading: 3 mL
